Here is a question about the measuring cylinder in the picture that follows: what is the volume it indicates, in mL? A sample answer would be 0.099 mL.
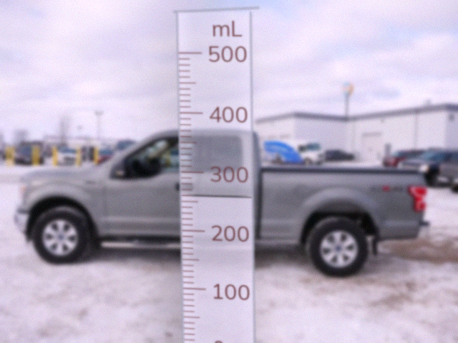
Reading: 260 mL
